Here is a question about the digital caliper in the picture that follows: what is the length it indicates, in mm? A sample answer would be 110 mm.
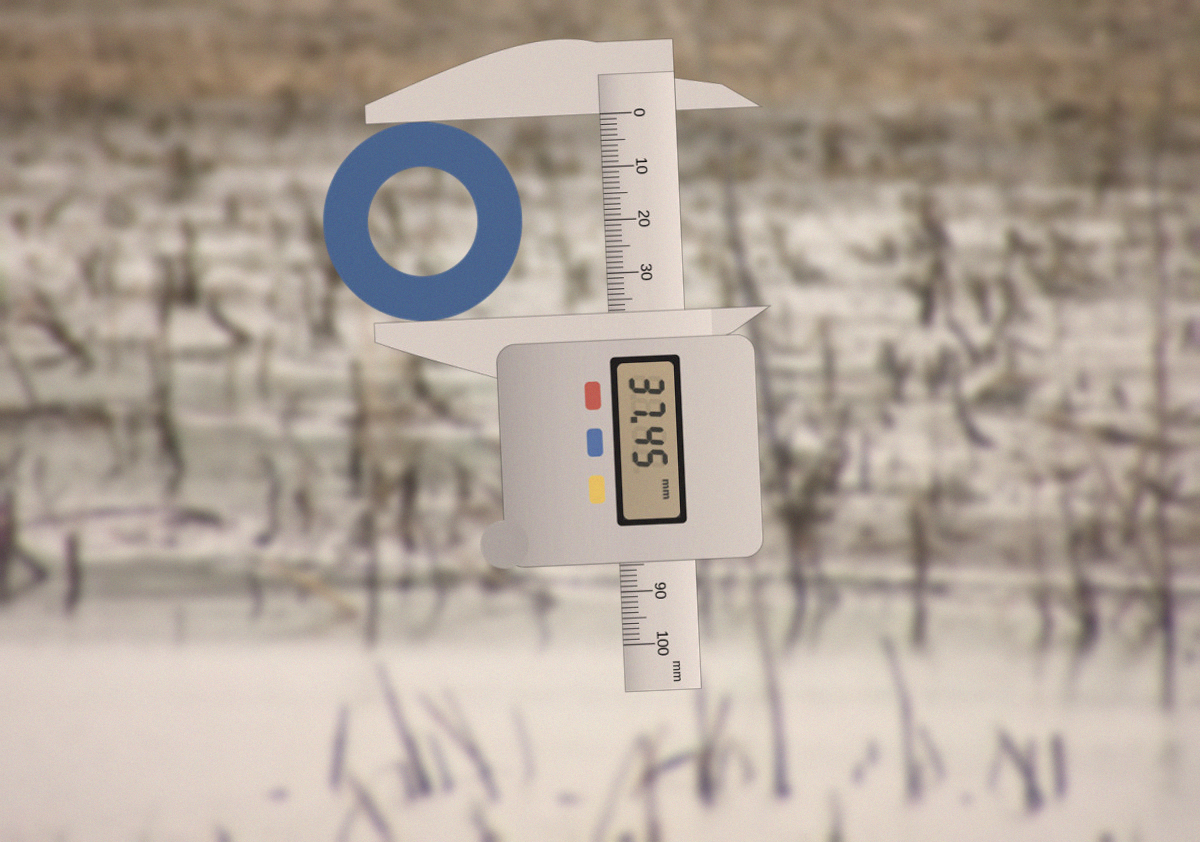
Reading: 37.45 mm
